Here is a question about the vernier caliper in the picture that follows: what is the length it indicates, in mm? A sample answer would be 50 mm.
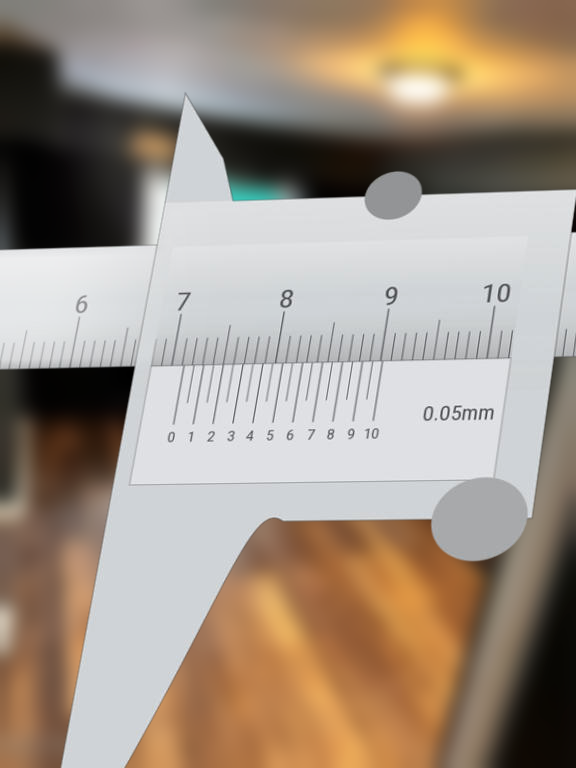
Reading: 71.2 mm
